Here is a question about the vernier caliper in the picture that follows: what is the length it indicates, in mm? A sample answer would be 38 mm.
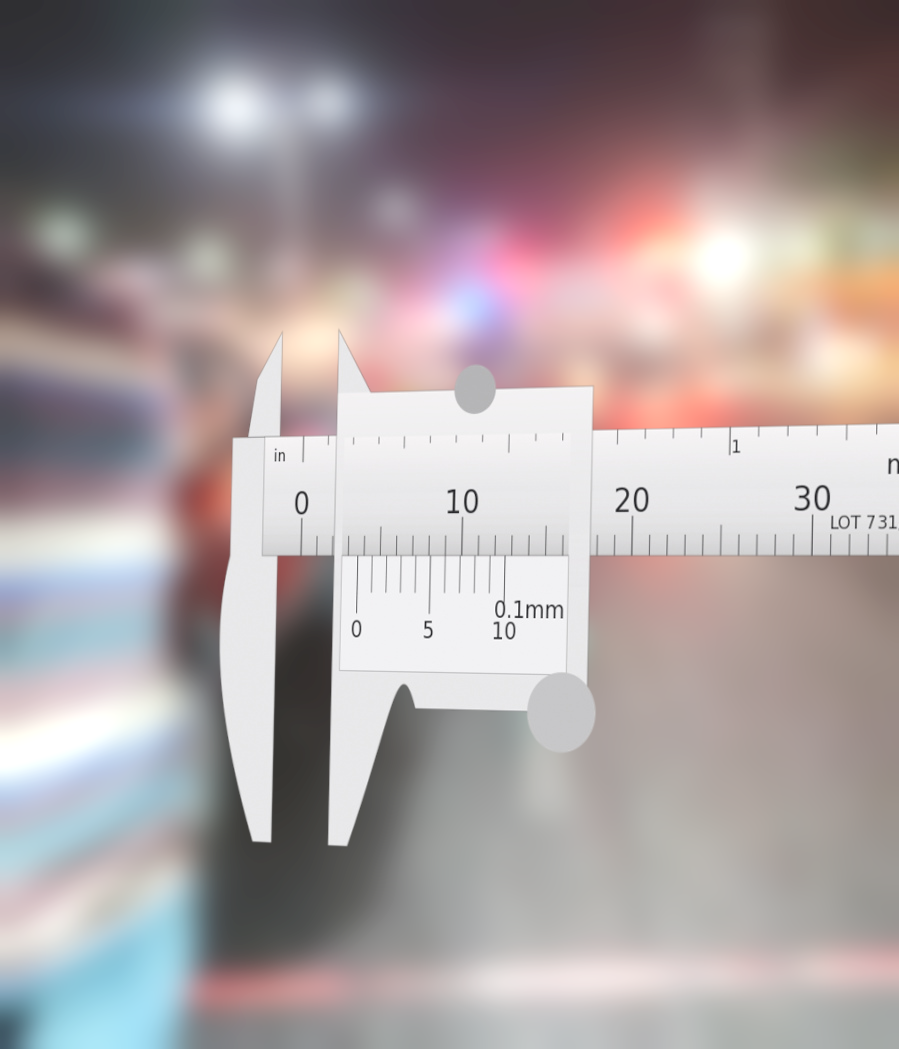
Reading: 3.6 mm
